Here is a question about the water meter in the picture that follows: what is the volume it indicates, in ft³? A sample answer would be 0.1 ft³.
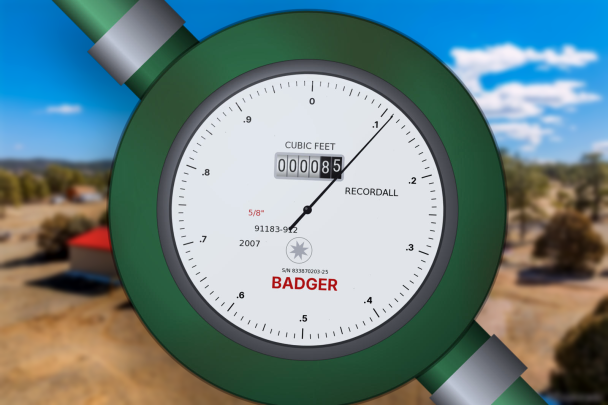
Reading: 85.11 ft³
